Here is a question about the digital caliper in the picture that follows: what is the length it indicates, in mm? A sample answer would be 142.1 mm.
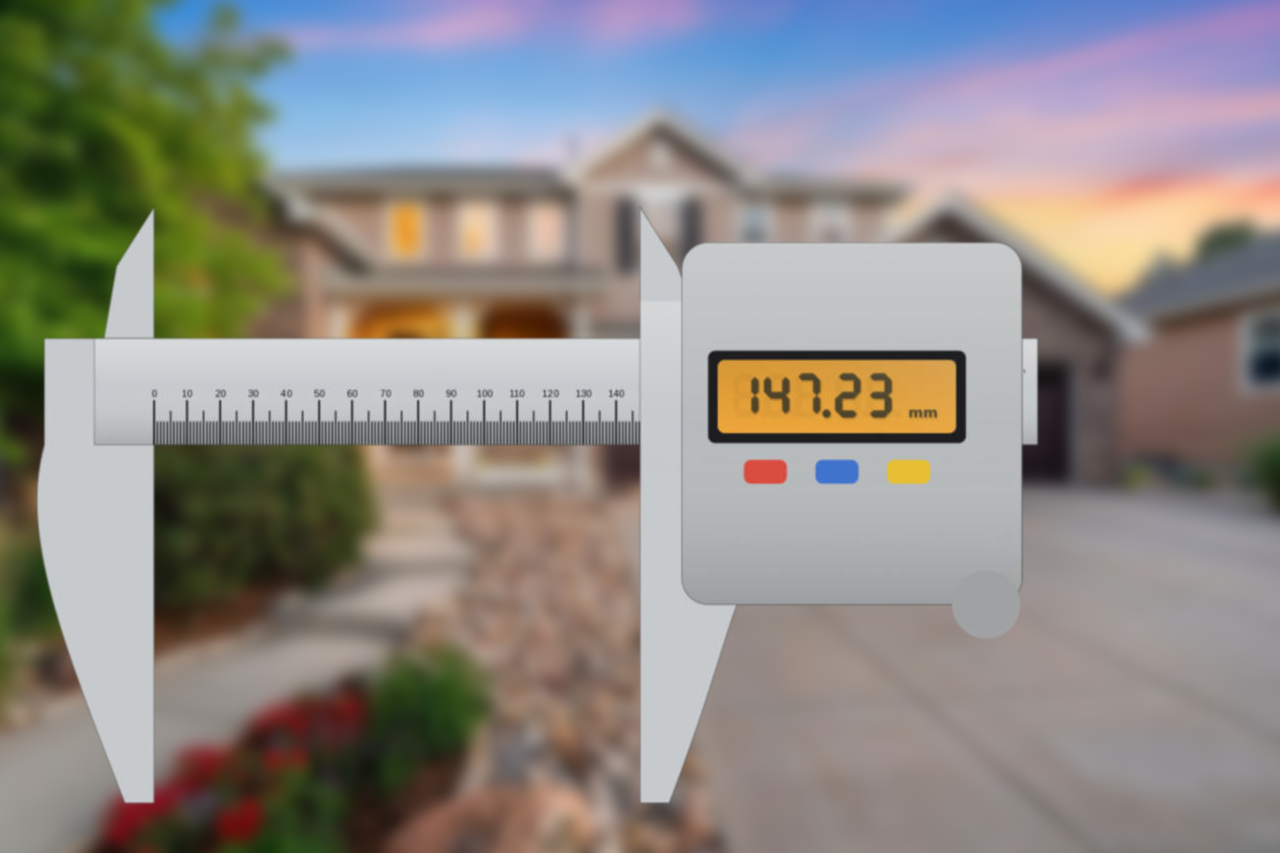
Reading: 147.23 mm
